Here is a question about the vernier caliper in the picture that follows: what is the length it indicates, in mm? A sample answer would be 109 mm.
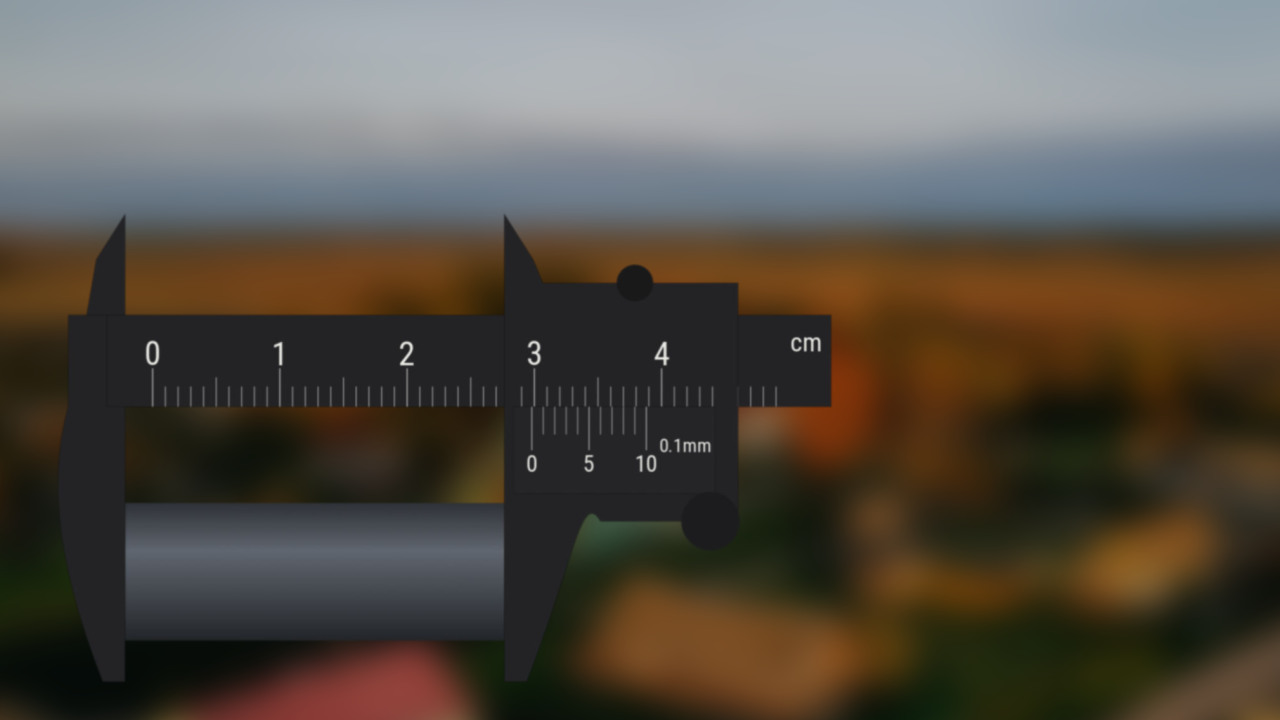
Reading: 29.8 mm
